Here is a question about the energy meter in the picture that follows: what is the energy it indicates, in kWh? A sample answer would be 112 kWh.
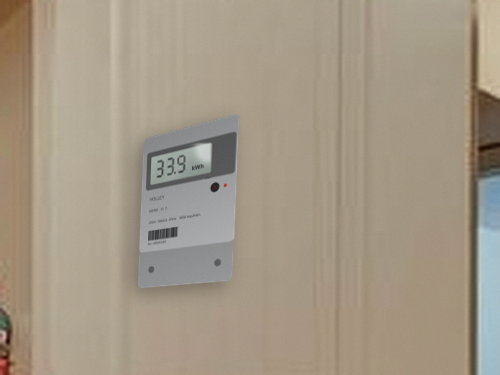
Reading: 33.9 kWh
